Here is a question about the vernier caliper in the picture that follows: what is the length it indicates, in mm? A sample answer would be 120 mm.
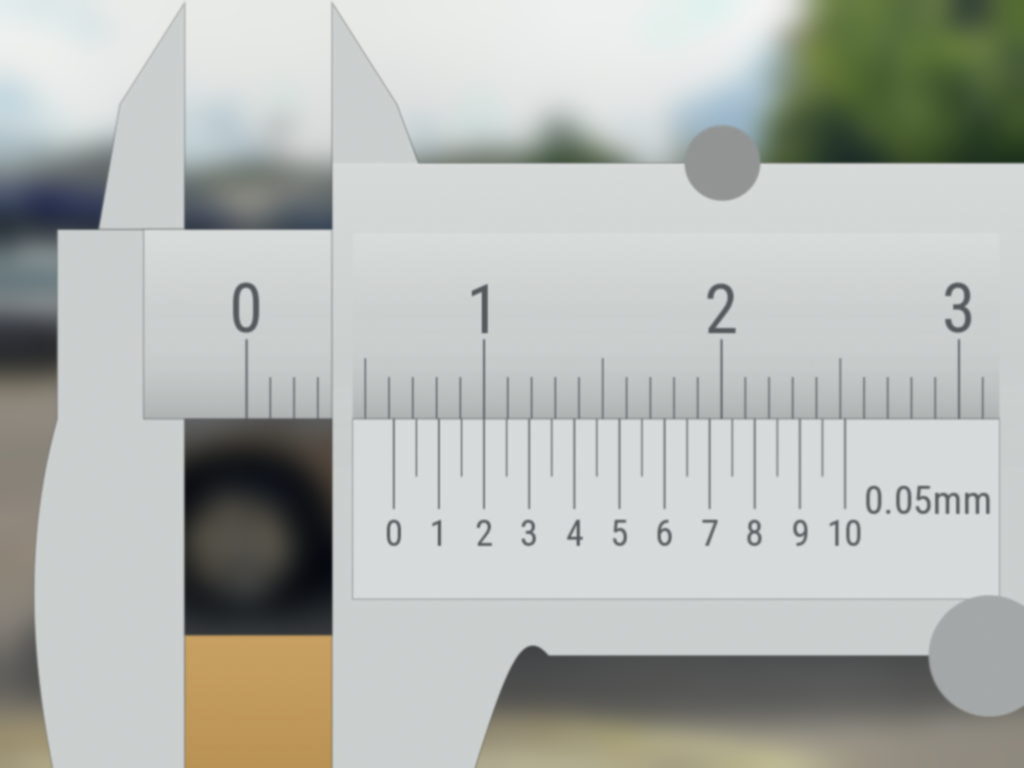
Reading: 6.2 mm
